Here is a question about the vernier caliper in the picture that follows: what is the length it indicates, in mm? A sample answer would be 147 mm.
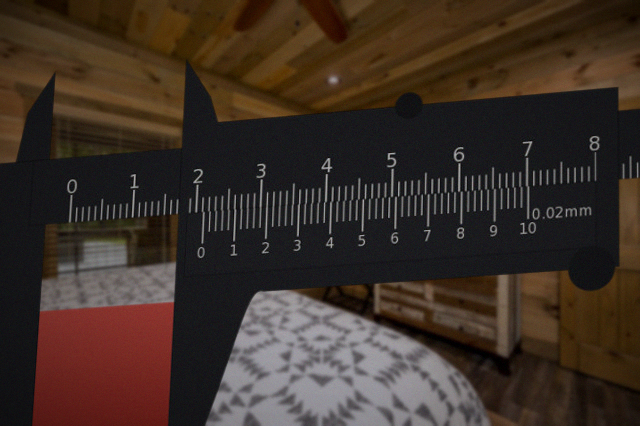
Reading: 21.2 mm
